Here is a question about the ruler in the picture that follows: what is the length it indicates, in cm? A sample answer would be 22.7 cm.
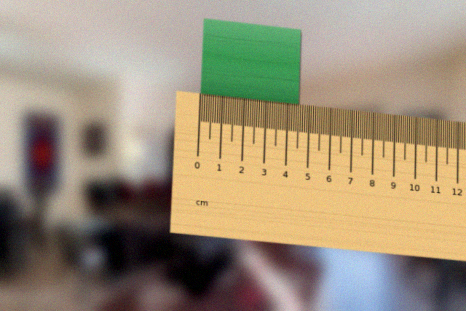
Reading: 4.5 cm
